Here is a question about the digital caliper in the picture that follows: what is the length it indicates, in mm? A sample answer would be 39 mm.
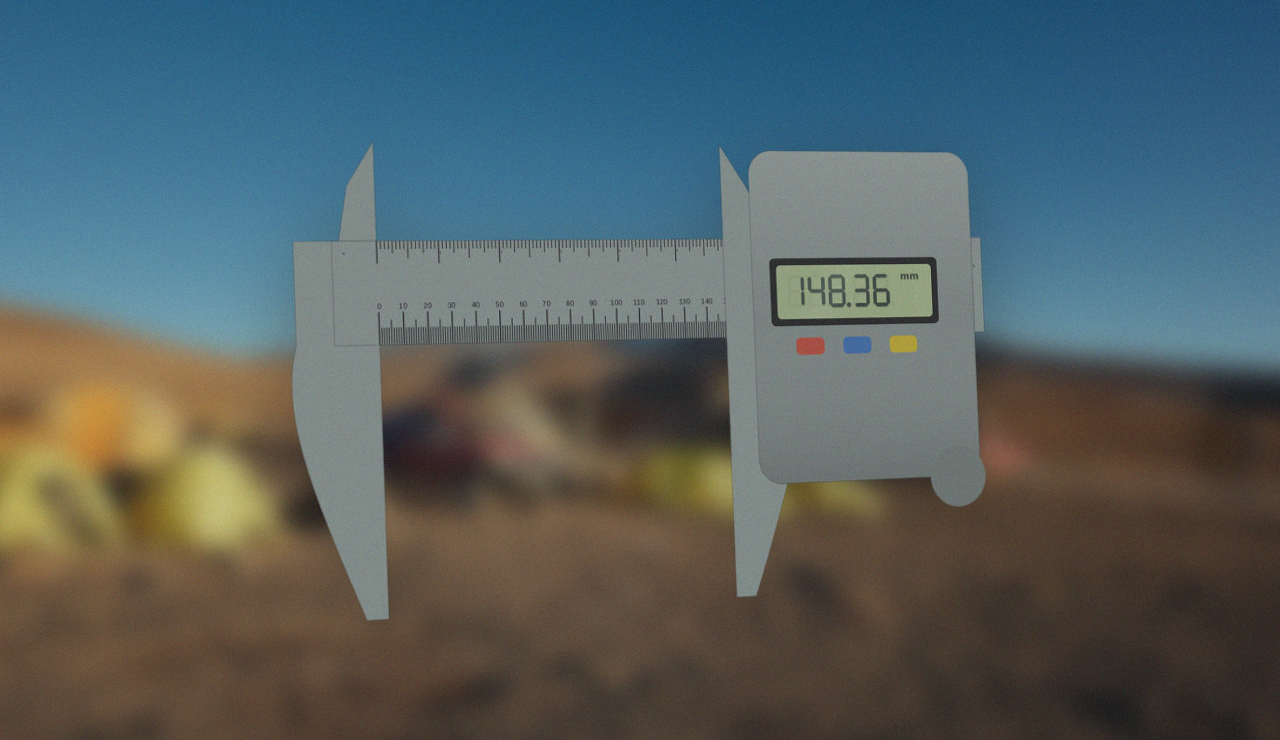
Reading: 148.36 mm
